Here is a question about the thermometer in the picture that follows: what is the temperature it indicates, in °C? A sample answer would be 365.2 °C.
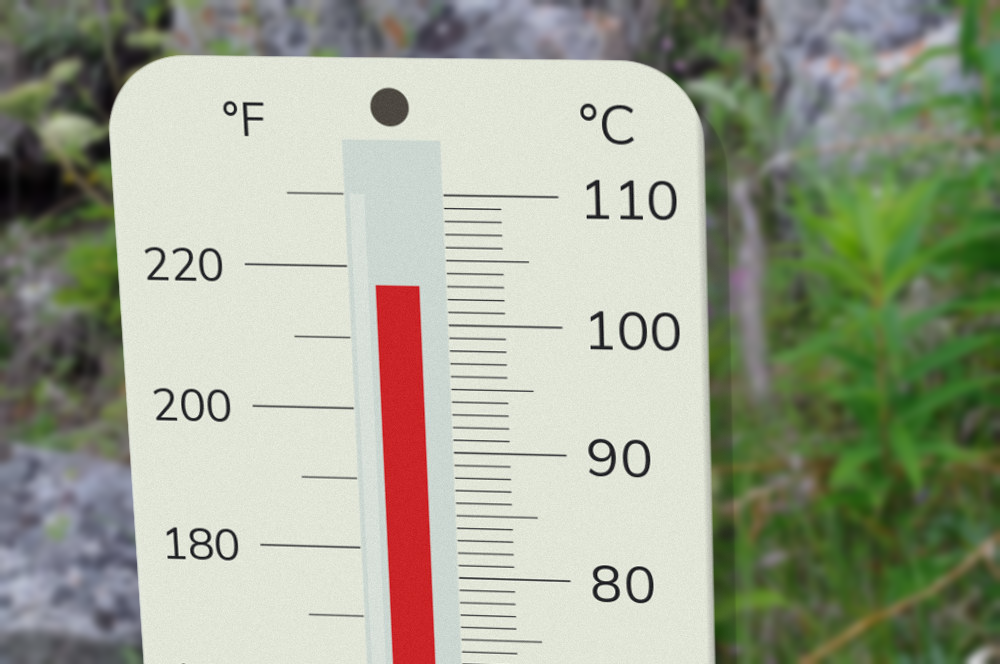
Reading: 103 °C
